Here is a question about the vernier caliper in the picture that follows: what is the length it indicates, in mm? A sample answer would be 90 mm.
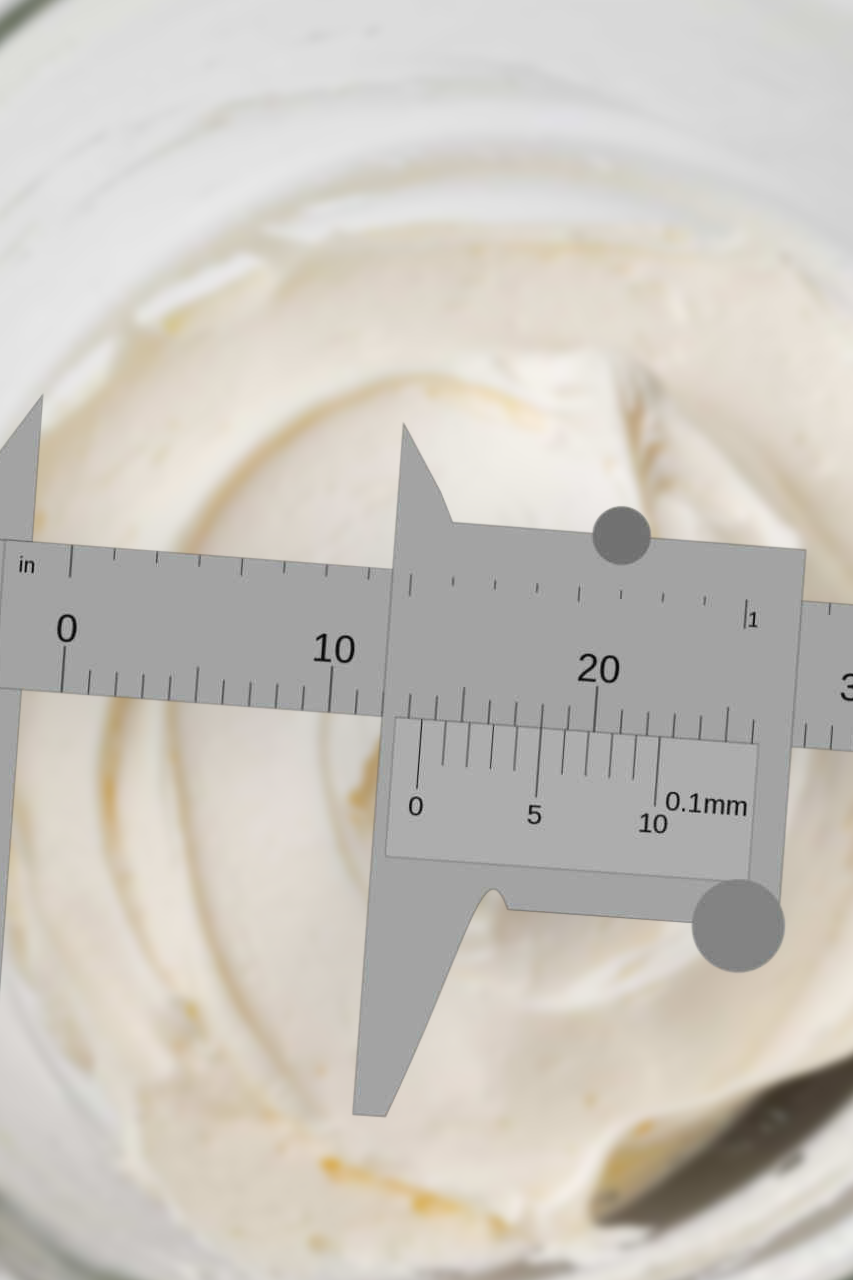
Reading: 13.5 mm
